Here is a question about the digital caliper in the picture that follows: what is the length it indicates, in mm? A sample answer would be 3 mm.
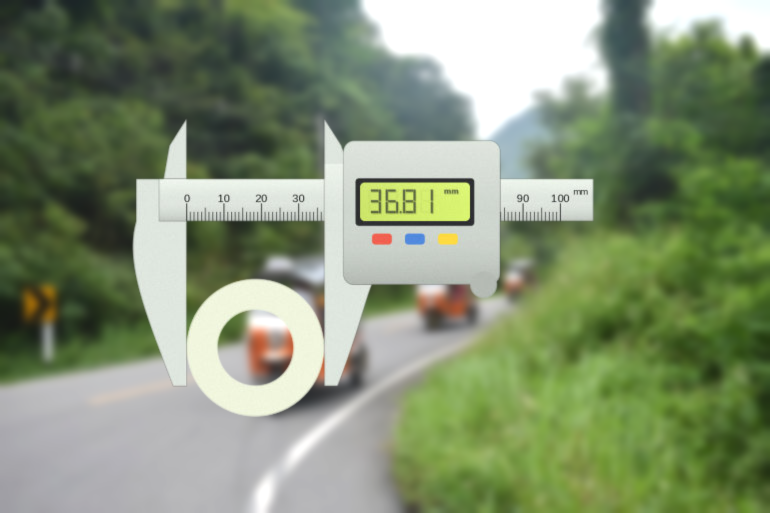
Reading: 36.81 mm
